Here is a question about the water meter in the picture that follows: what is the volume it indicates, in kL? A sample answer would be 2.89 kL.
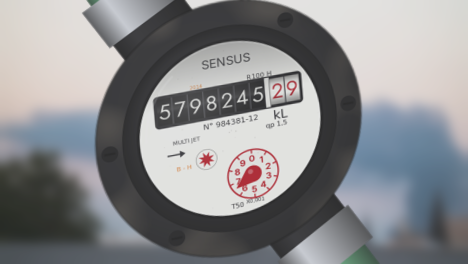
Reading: 5798245.296 kL
